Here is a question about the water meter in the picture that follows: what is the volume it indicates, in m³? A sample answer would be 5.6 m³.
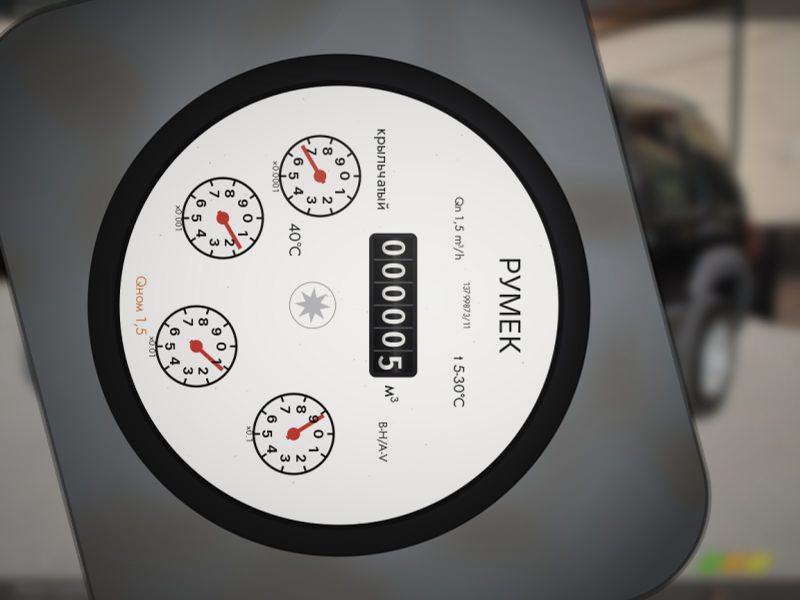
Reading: 4.9116 m³
